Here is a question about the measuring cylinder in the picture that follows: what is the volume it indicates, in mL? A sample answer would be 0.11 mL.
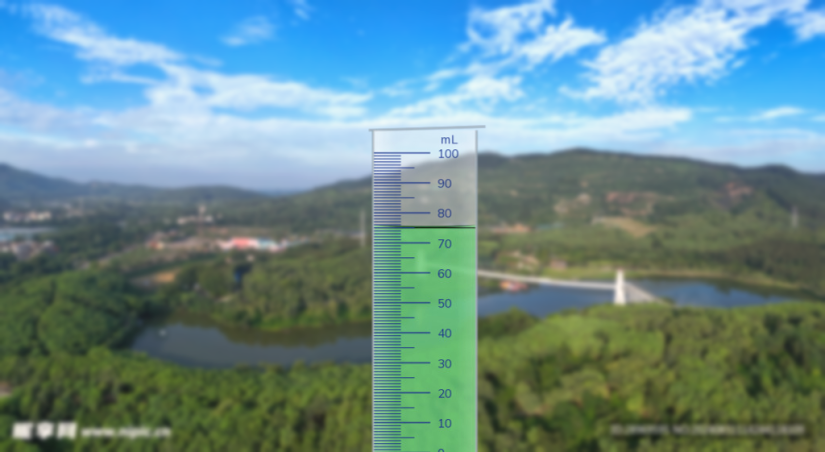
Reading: 75 mL
